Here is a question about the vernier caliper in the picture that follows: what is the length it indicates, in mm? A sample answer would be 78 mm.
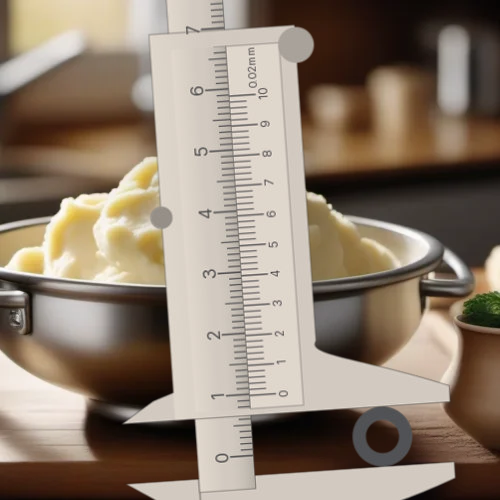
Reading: 9.8 mm
